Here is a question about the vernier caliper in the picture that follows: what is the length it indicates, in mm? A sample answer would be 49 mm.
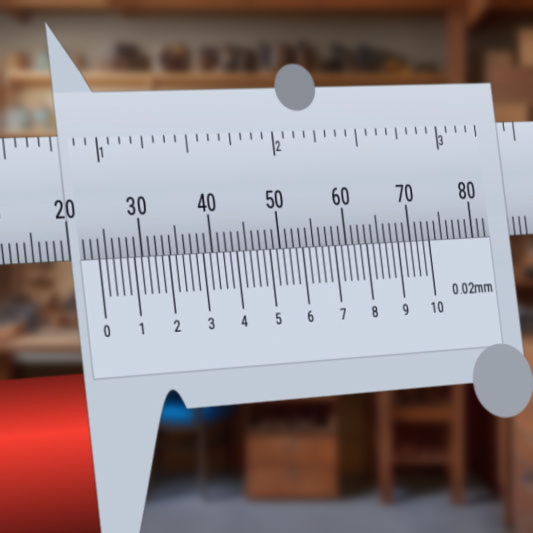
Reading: 24.0 mm
